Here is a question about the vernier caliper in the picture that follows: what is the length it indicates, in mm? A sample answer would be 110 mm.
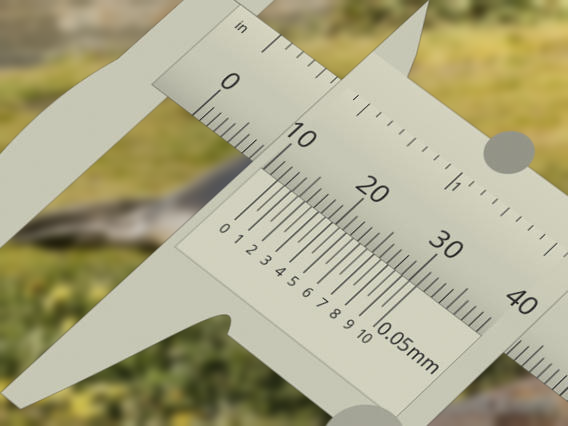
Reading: 12.0 mm
